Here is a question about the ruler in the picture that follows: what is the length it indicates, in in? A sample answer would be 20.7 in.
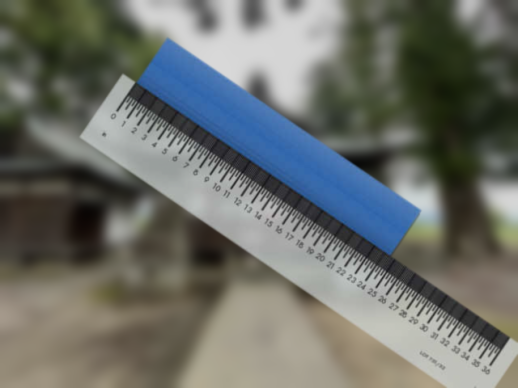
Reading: 24.5 in
